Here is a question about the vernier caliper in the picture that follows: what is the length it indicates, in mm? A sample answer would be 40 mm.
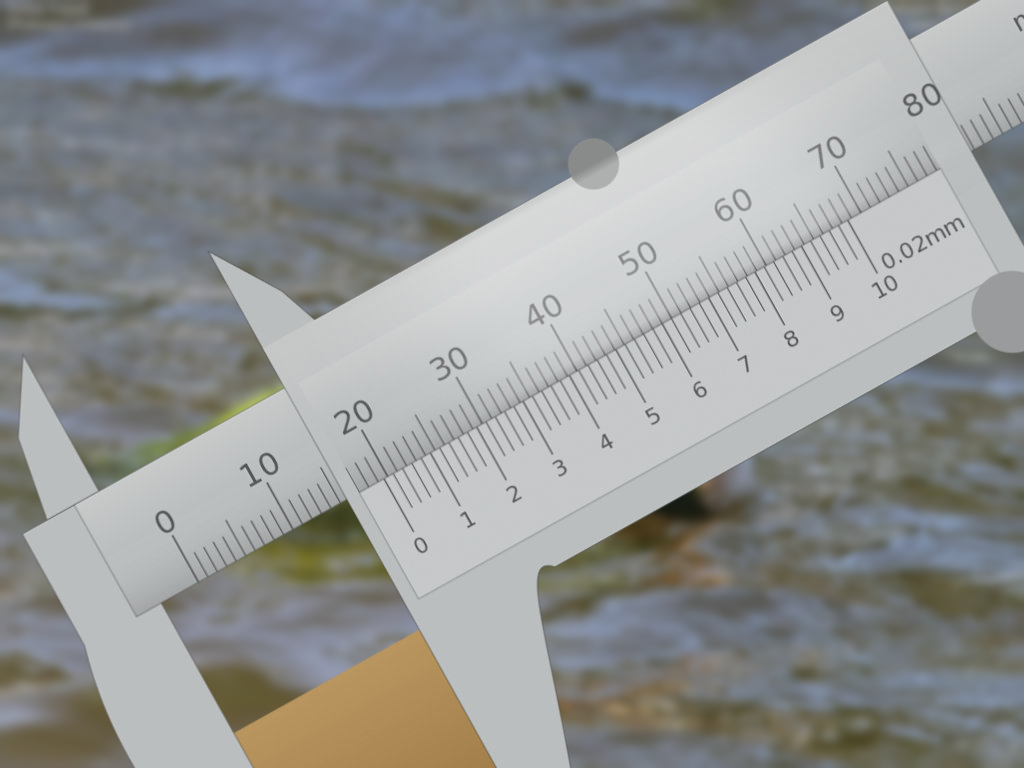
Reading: 19.6 mm
